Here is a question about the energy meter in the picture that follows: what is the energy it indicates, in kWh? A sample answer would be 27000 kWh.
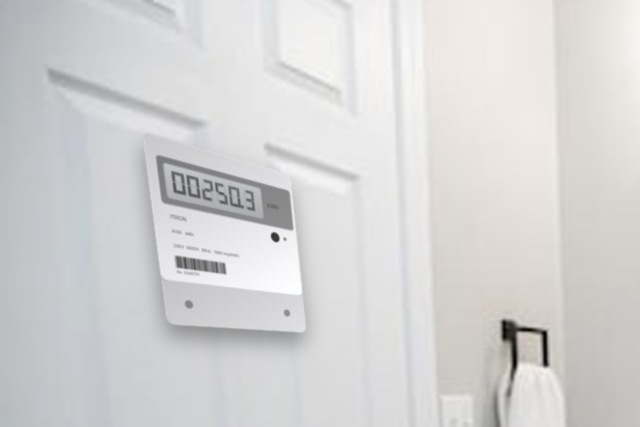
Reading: 250.3 kWh
